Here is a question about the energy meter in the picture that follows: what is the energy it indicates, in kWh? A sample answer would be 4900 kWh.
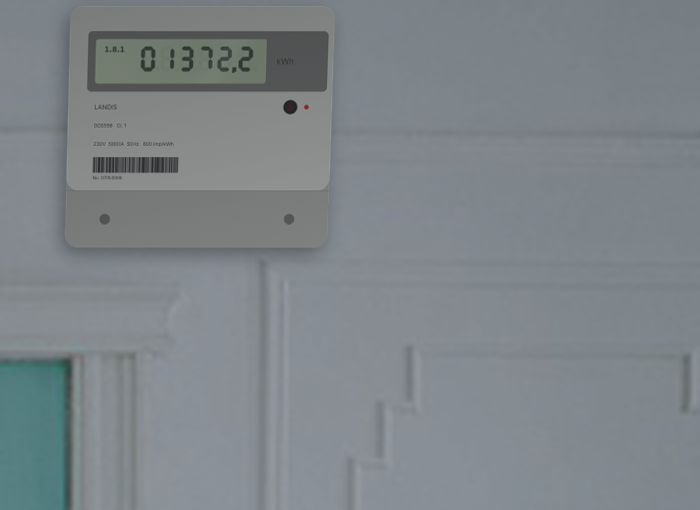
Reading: 1372.2 kWh
